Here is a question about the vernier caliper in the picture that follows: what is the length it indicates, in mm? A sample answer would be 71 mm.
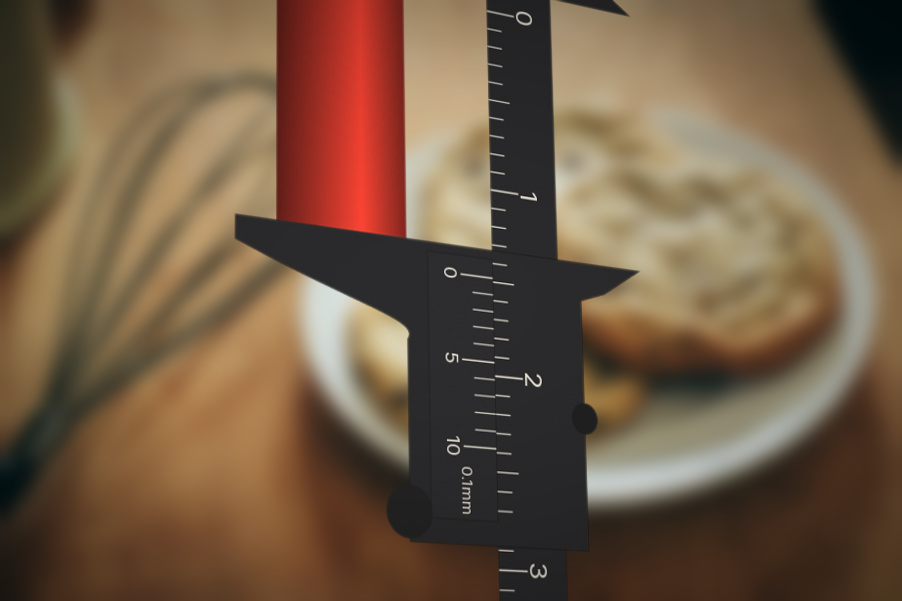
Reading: 14.8 mm
